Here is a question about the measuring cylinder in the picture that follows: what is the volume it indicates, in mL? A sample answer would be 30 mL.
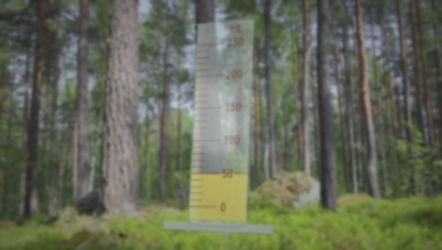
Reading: 50 mL
